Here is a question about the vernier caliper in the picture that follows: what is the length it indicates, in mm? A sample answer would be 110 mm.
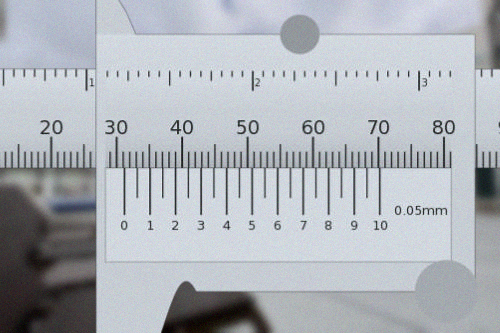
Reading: 31.2 mm
